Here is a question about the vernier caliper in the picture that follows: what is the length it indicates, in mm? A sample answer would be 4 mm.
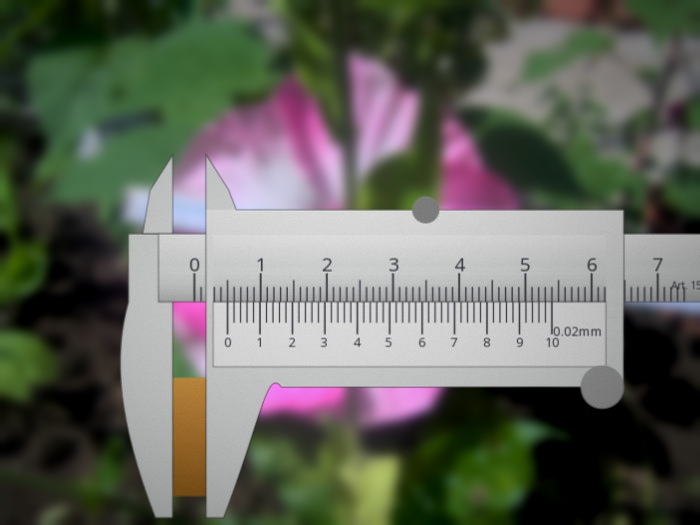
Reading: 5.0 mm
